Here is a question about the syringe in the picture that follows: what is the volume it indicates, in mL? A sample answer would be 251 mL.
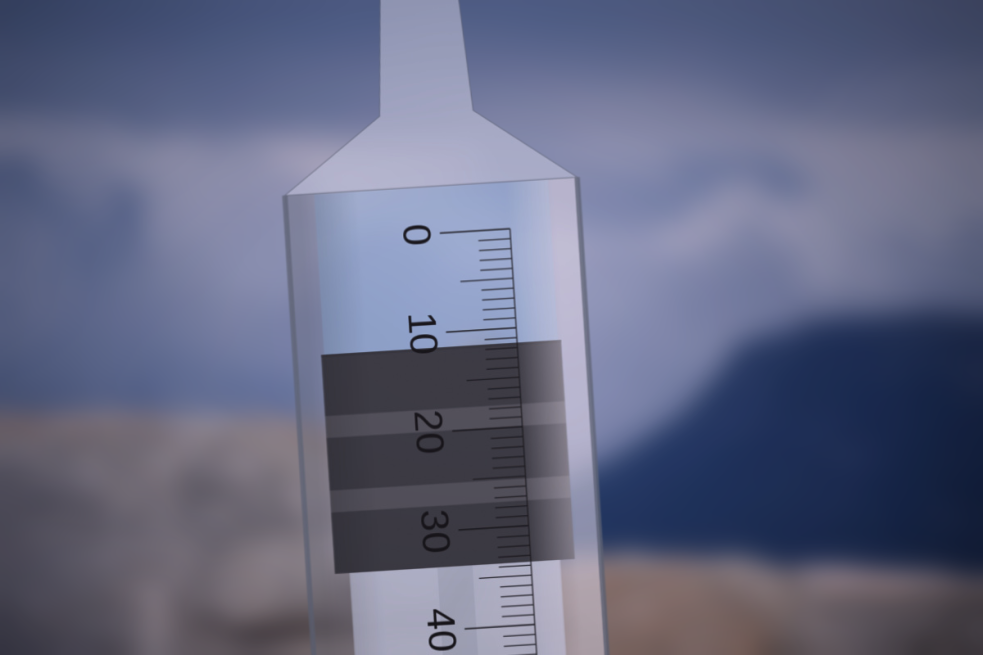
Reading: 11.5 mL
